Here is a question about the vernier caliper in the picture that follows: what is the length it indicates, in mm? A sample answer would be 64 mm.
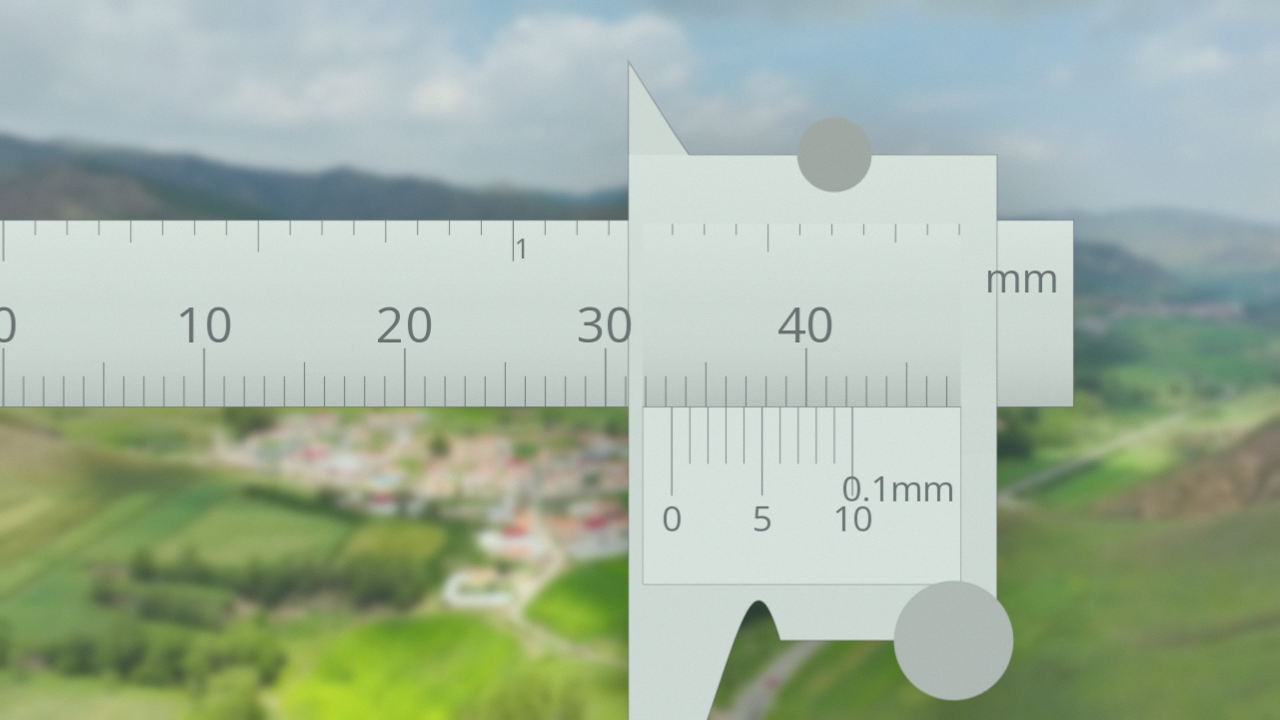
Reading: 33.3 mm
